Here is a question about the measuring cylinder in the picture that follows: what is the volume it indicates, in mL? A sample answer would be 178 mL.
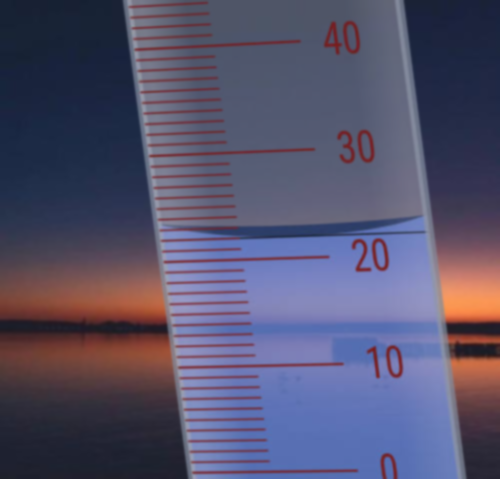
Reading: 22 mL
